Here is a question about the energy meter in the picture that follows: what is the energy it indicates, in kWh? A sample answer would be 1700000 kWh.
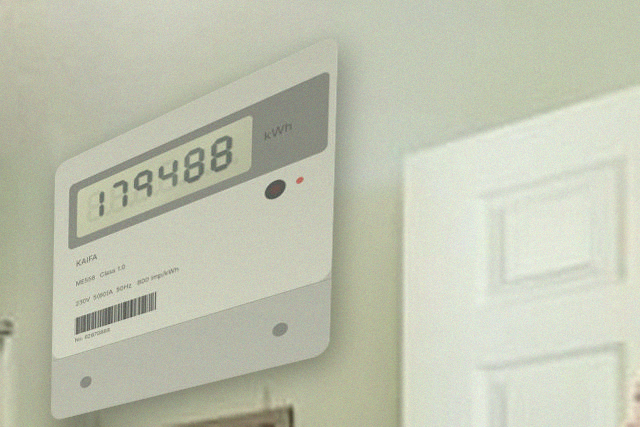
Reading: 179488 kWh
